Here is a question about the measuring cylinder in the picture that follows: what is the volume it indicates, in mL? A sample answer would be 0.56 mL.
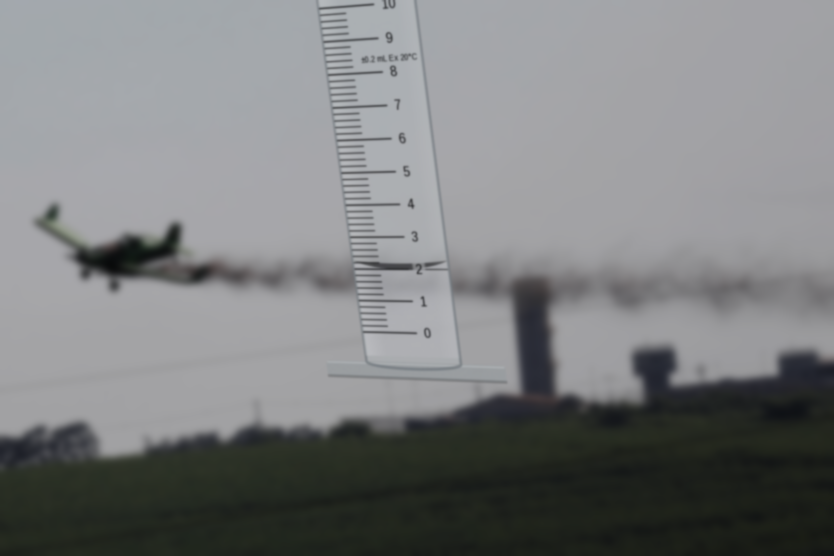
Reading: 2 mL
